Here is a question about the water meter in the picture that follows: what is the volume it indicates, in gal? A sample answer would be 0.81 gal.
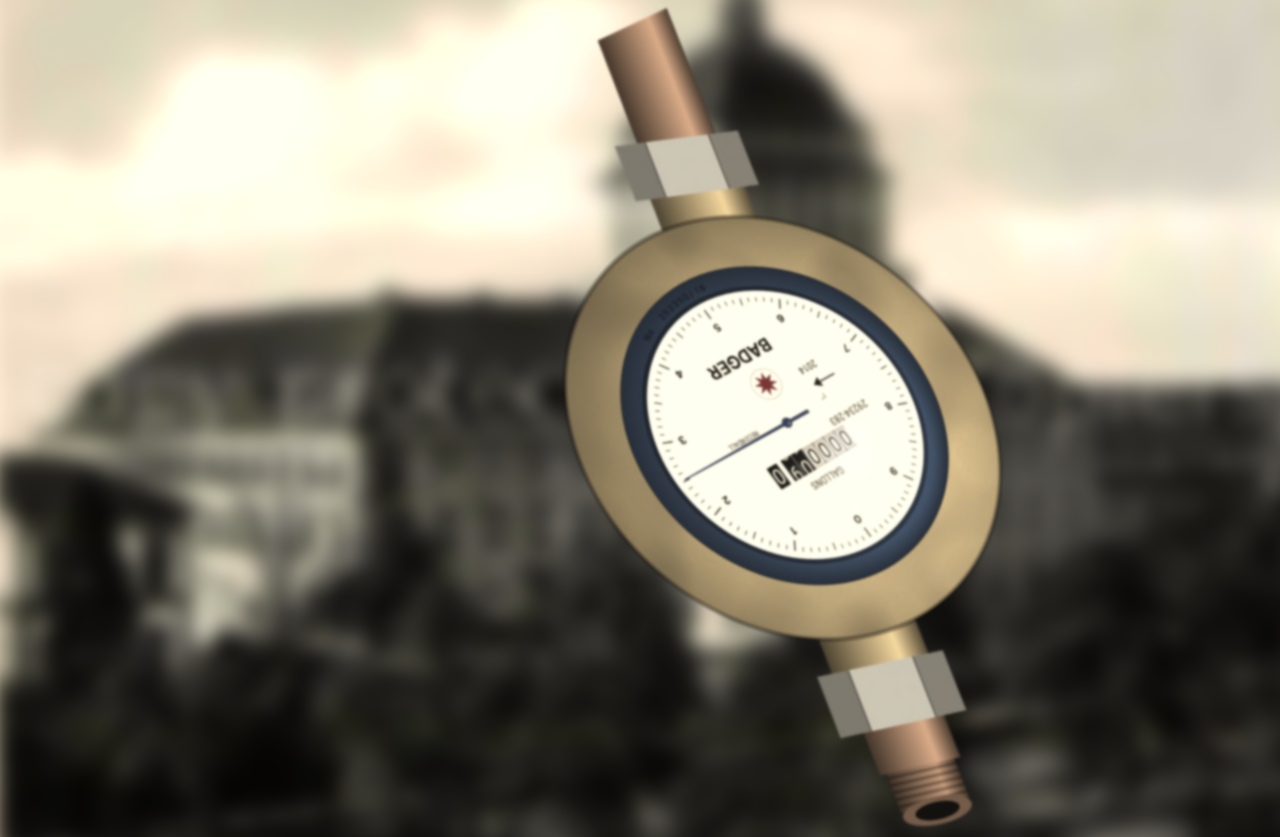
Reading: 92.5 gal
